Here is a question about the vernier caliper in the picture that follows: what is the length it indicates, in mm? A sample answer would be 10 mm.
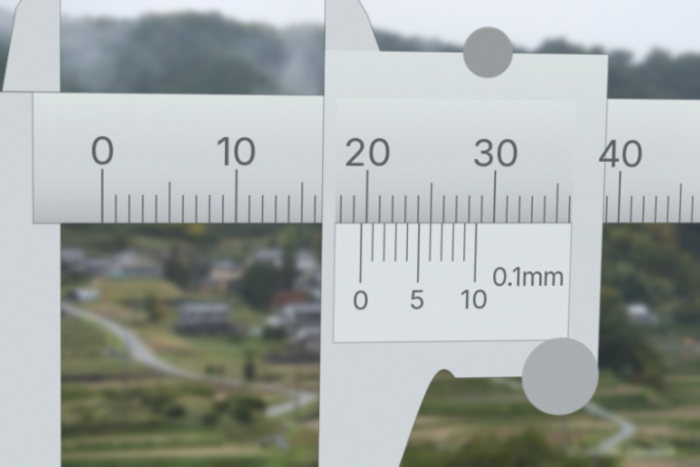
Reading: 19.6 mm
